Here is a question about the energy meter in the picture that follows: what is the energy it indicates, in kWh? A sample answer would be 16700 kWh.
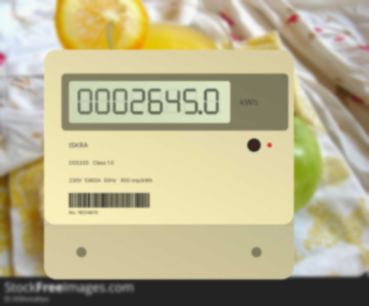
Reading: 2645.0 kWh
